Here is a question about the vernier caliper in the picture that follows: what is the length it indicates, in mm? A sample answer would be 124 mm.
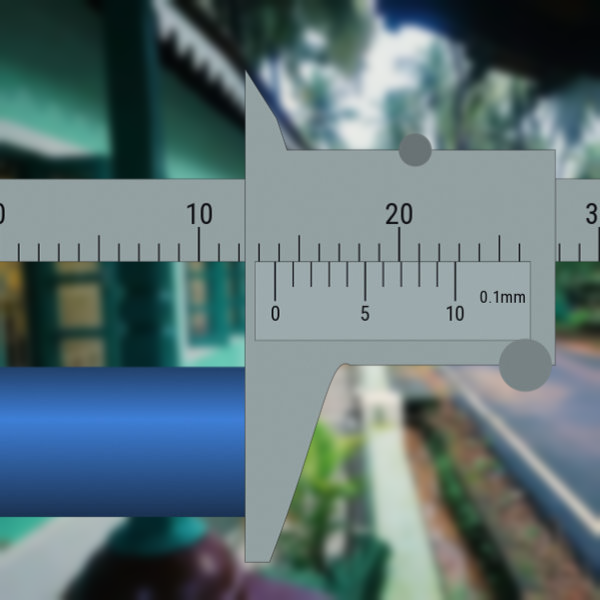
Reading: 13.8 mm
